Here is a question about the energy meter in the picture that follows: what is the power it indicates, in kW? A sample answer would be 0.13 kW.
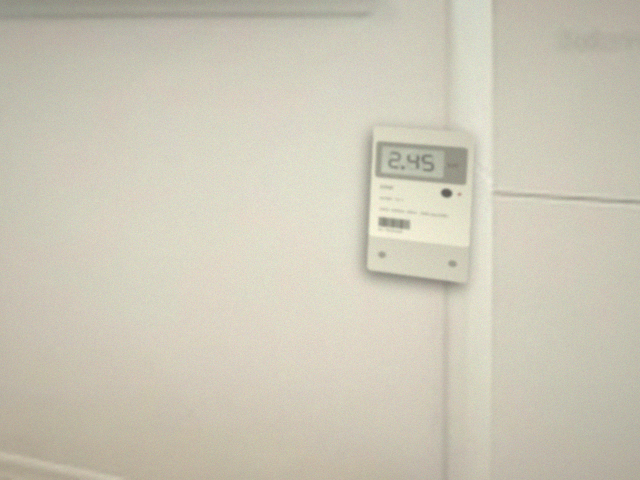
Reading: 2.45 kW
